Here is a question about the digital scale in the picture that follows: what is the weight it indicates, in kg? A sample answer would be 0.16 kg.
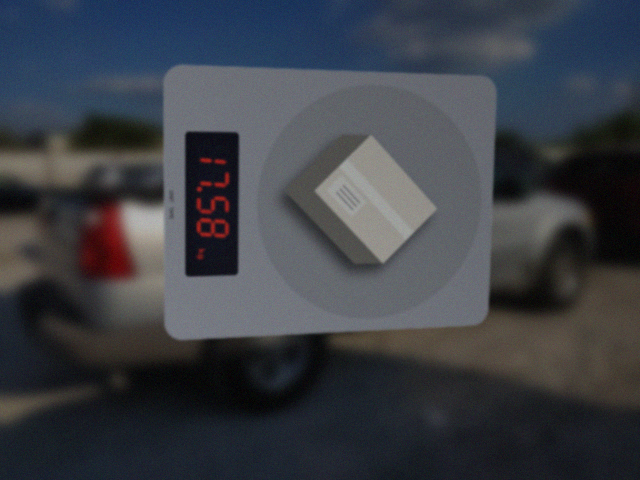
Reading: 17.58 kg
